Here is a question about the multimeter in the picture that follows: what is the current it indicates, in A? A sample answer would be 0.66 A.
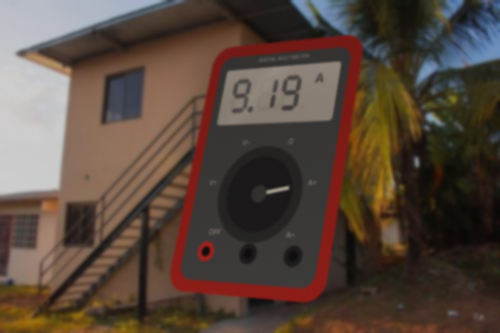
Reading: 9.19 A
